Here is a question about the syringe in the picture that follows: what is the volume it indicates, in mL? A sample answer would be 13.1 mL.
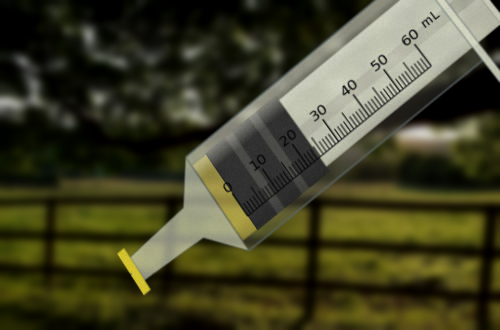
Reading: 0 mL
